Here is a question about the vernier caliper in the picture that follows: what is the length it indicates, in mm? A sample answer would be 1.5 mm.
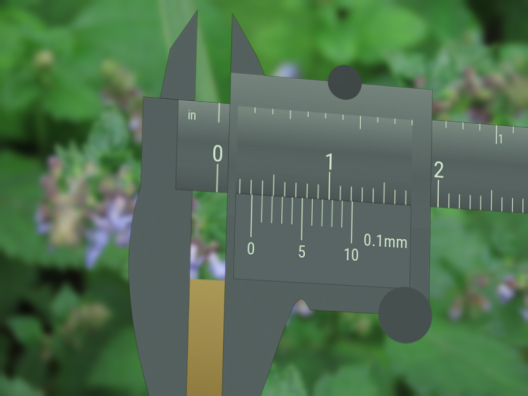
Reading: 3.1 mm
